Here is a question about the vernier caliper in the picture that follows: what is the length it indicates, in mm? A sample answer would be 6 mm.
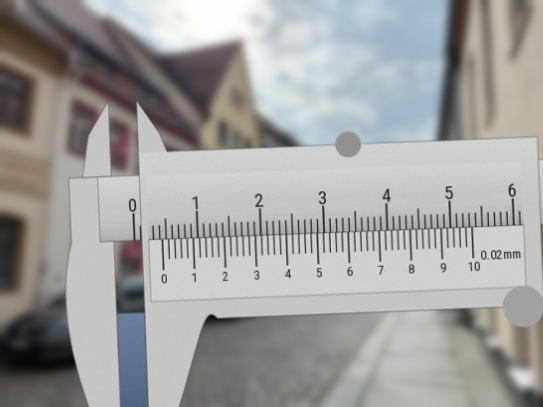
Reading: 4.4 mm
